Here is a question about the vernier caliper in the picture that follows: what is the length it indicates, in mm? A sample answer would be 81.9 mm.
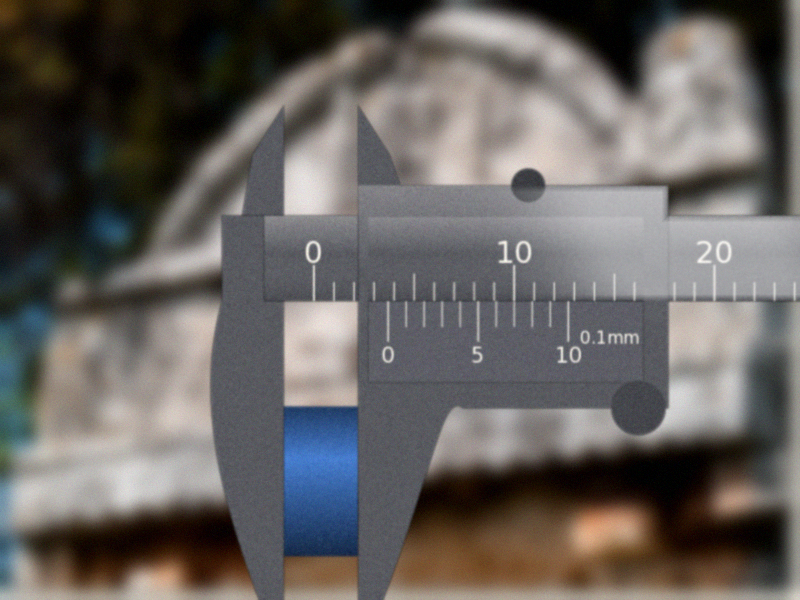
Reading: 3.7 mm
